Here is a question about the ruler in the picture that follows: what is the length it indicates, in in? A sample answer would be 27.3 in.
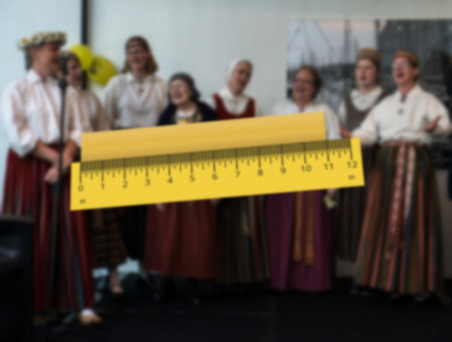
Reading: 11 in
